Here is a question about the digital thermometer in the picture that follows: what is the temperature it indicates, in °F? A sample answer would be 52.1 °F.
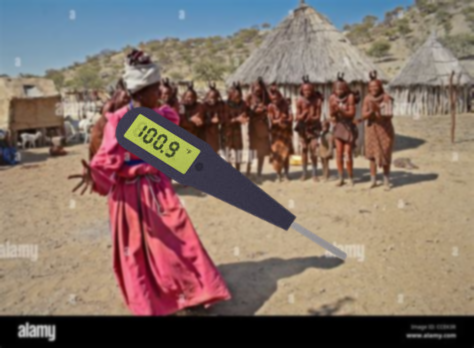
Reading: 100.9 °F
